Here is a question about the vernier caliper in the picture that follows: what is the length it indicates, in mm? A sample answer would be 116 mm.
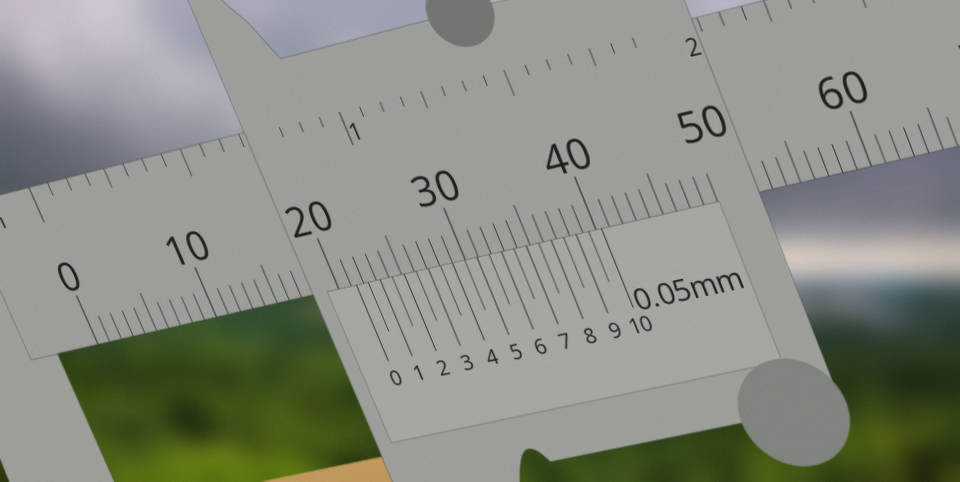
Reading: 21.4 mm
